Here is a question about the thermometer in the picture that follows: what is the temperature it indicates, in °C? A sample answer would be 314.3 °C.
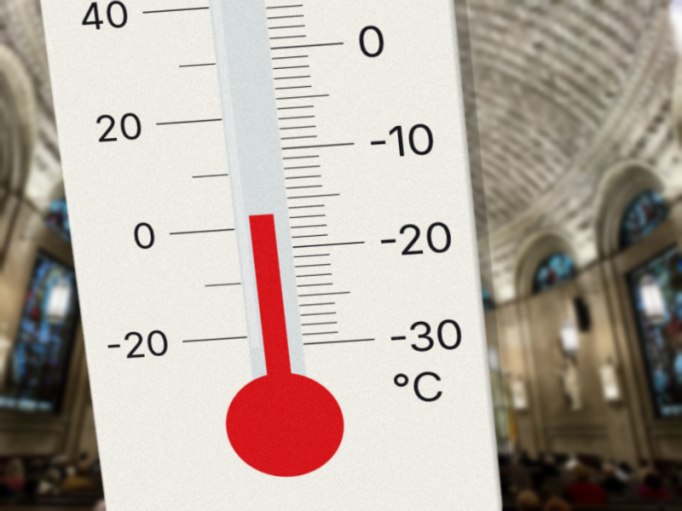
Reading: -16.5 °C
